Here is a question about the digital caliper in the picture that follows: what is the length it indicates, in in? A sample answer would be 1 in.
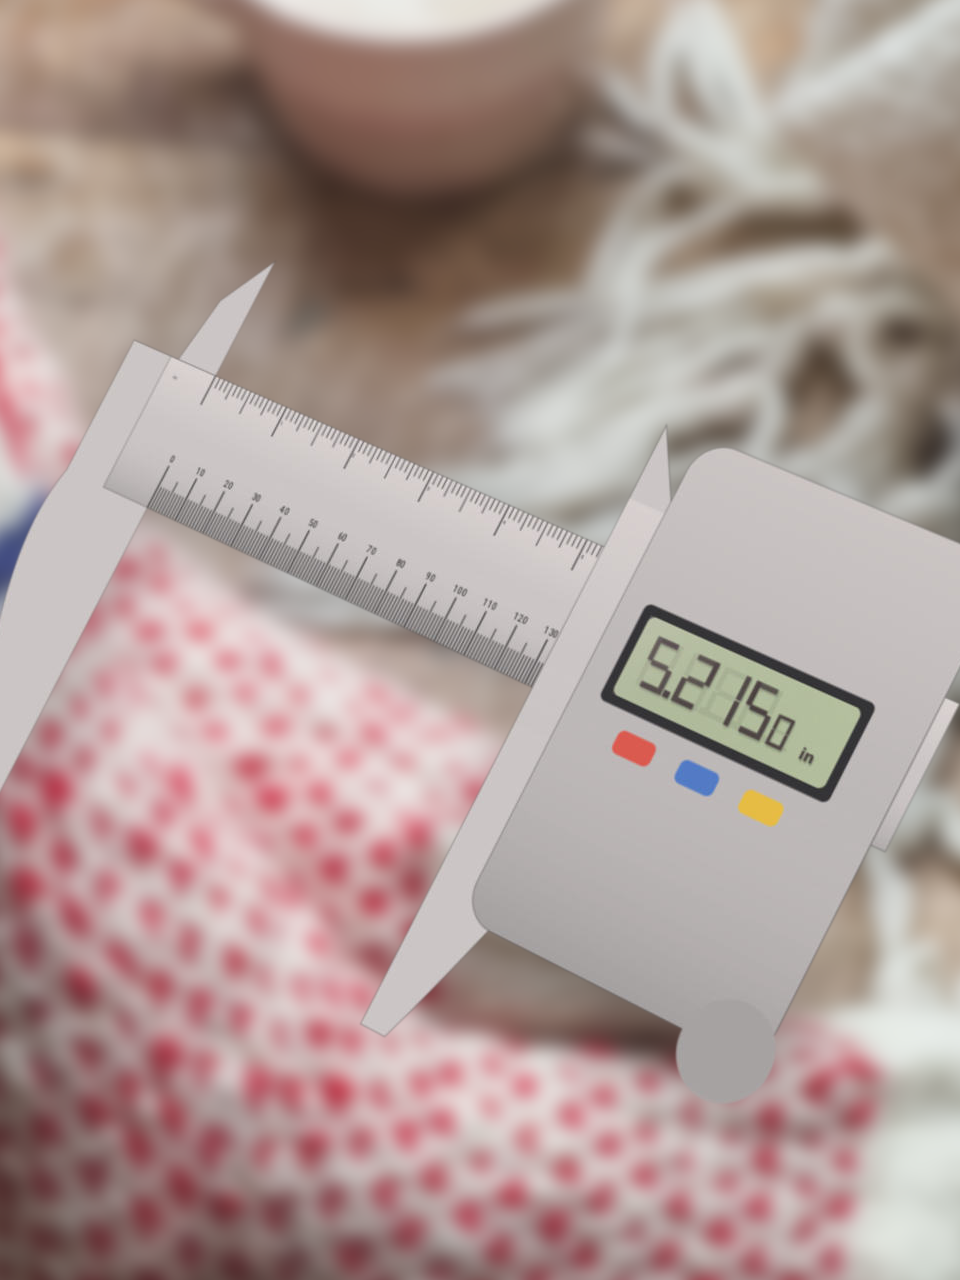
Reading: 5.2150 in
